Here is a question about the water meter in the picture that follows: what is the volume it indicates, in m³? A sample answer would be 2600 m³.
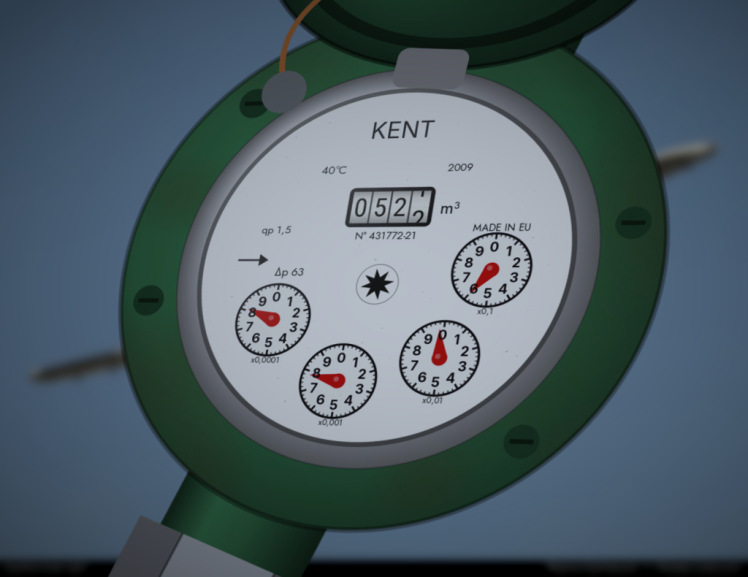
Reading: 521.5978 m³
